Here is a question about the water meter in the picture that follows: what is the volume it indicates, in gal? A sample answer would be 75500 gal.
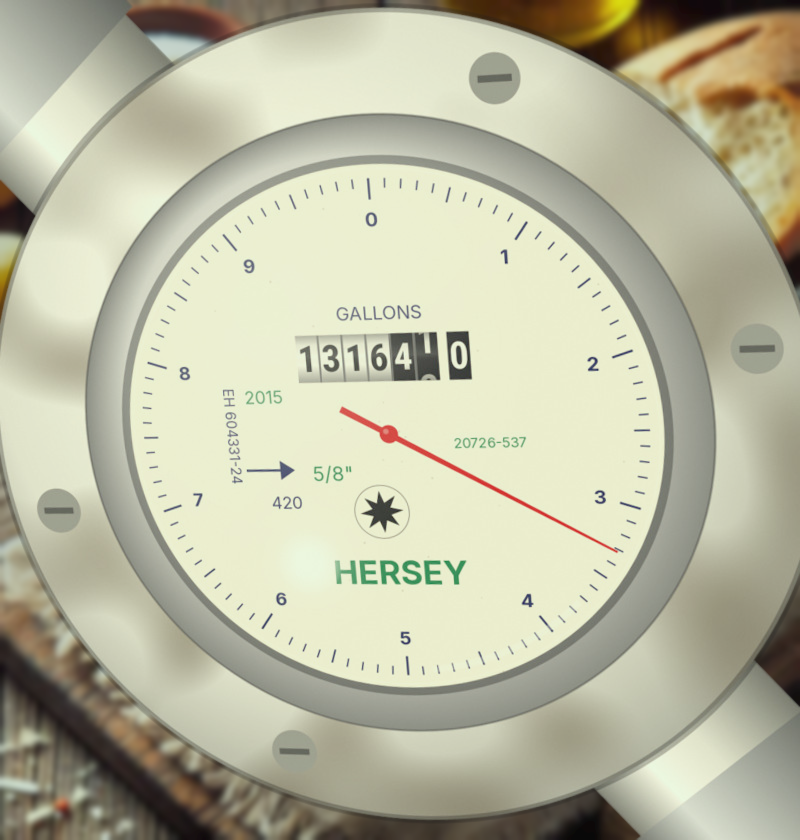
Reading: 1316413.3 gal
